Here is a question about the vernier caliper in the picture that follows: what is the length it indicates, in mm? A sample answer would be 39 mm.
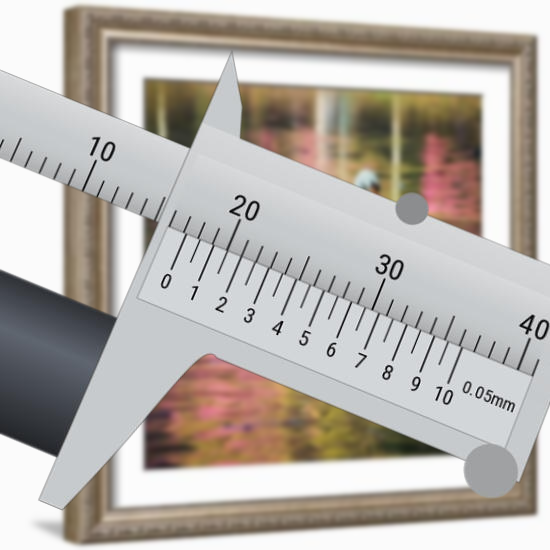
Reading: 17.2 mm
